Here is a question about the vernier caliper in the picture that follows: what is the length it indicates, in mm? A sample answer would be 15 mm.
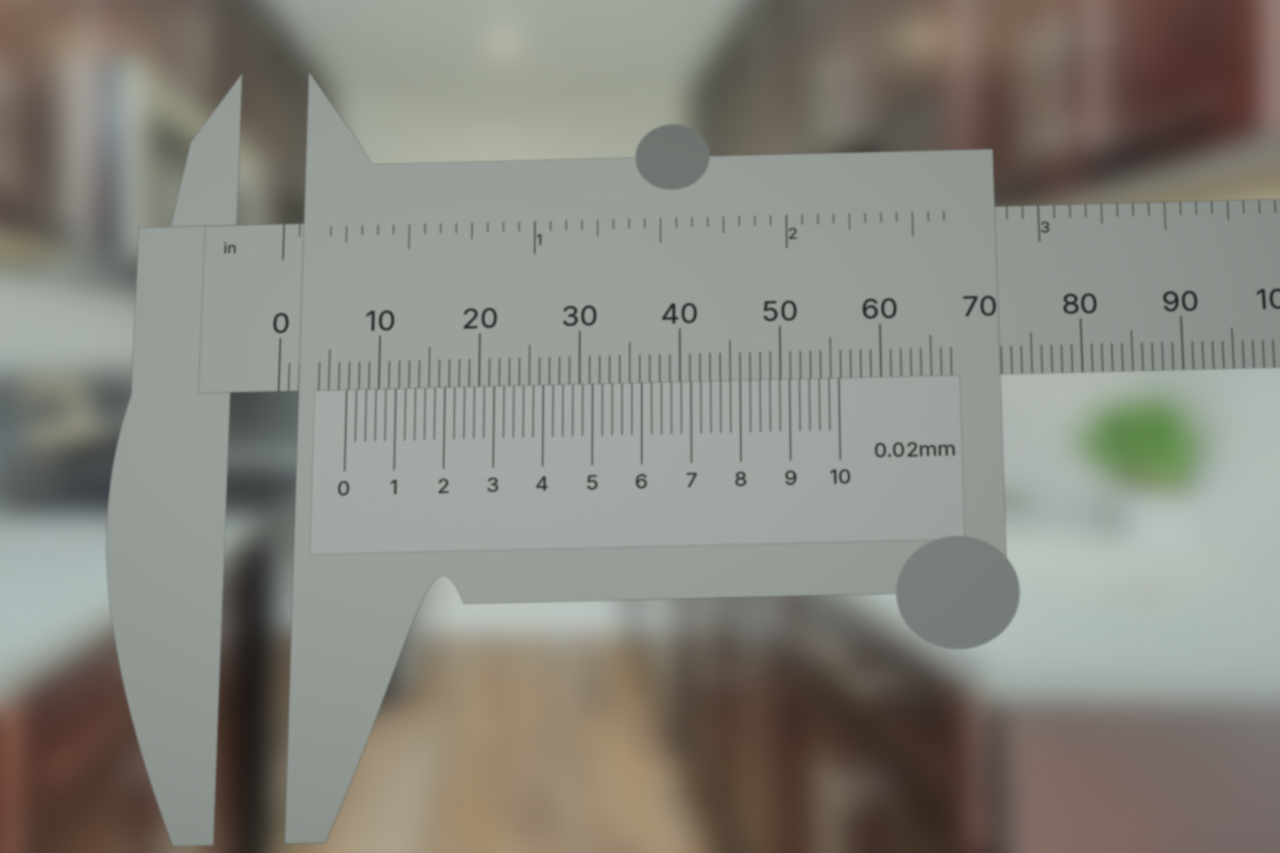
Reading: 6.8 mm
